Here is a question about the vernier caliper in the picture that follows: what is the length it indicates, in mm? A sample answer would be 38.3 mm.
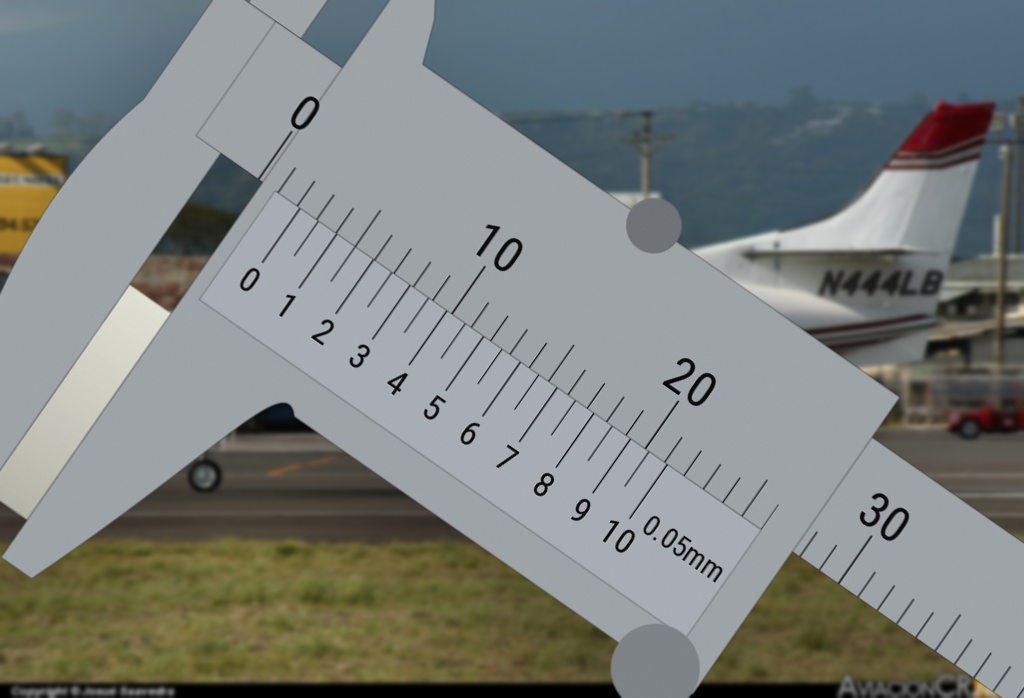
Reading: 2.15 mm
